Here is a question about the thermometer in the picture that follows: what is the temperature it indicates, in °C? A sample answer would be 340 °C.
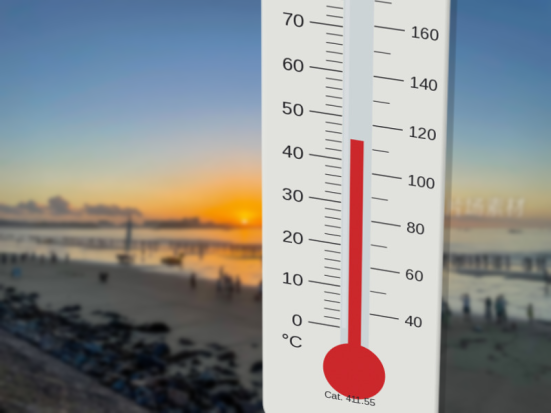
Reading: 45 °C
